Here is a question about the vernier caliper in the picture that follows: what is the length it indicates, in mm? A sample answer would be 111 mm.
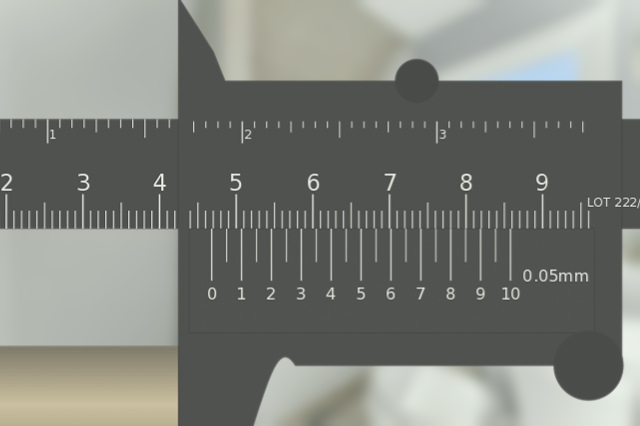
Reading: 46.8 mm
